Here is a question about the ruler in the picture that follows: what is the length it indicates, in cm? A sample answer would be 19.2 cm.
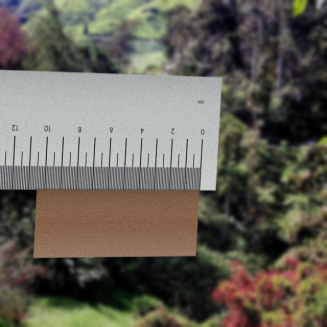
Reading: 10.5 cm
